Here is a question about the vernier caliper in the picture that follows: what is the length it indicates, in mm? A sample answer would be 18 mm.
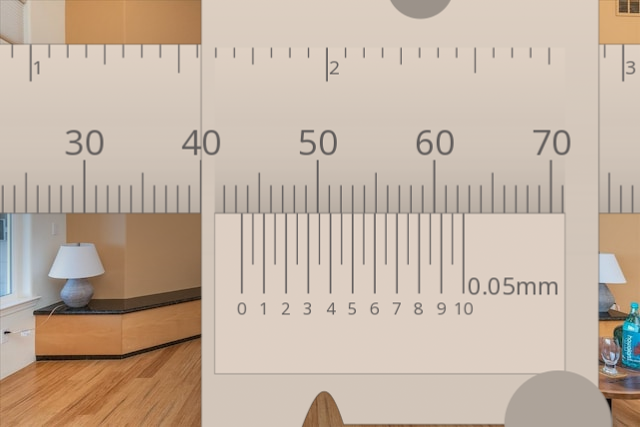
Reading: 43.5 mm
